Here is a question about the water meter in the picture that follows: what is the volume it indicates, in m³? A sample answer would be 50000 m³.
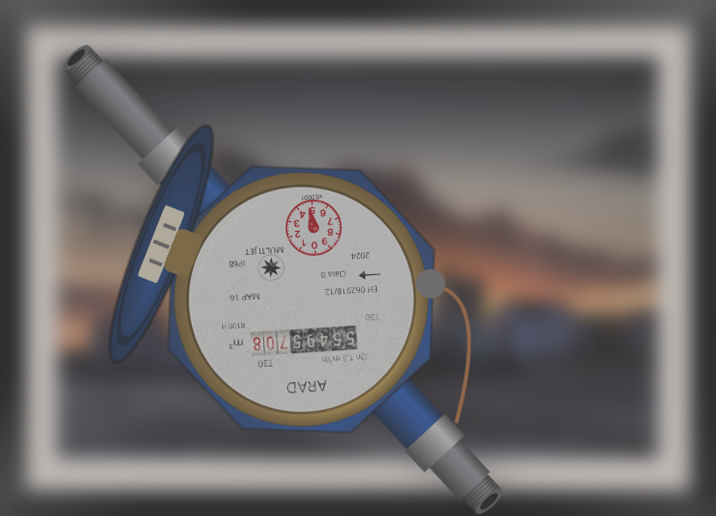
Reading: 55495.7084 m³
